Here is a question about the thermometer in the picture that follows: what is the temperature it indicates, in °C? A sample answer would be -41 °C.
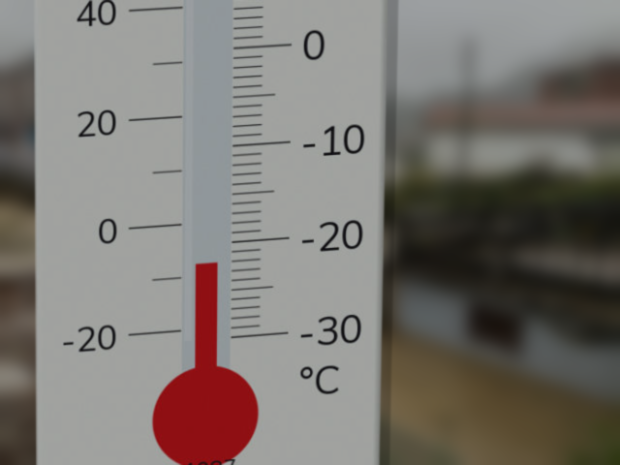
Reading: -22 °C
